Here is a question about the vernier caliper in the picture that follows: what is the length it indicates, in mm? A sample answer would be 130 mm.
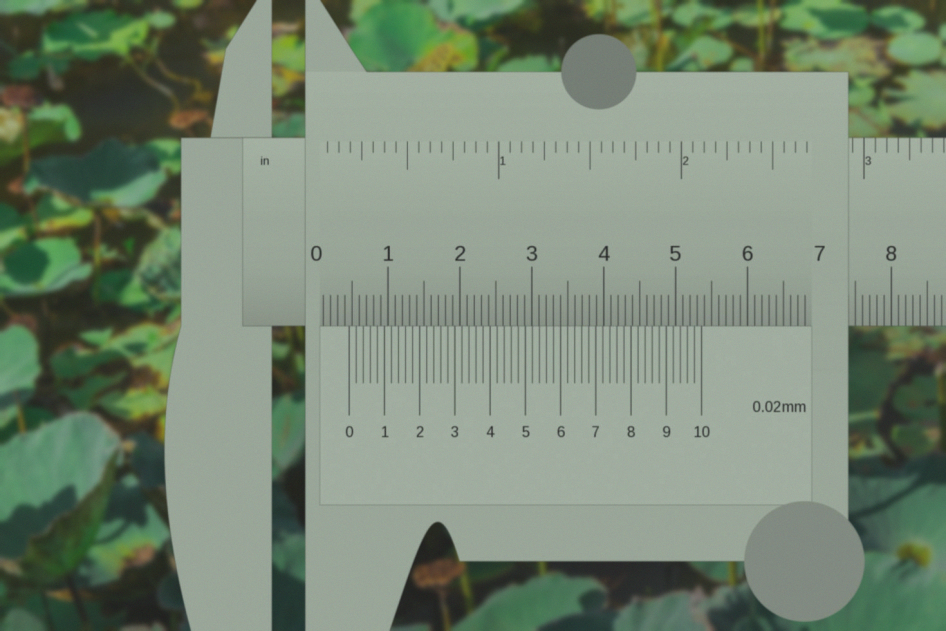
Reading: 4.6 mm
